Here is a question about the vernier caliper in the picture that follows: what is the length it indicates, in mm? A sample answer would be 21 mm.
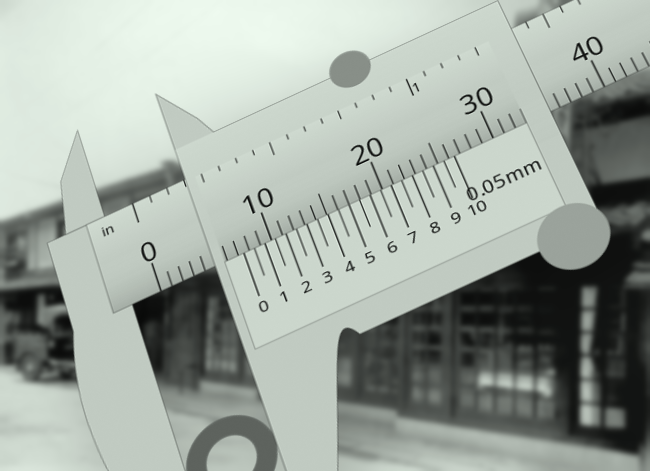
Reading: 7.5 mm
